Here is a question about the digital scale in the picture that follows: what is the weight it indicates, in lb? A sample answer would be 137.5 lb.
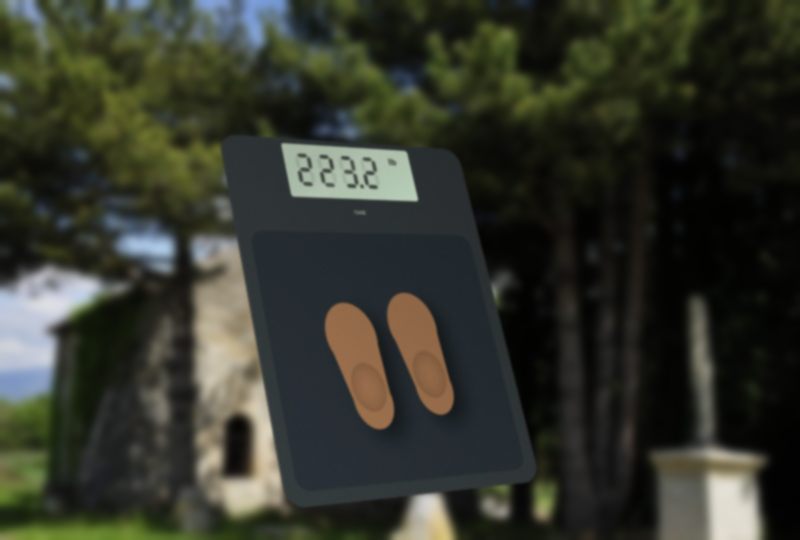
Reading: 223.2 lb
